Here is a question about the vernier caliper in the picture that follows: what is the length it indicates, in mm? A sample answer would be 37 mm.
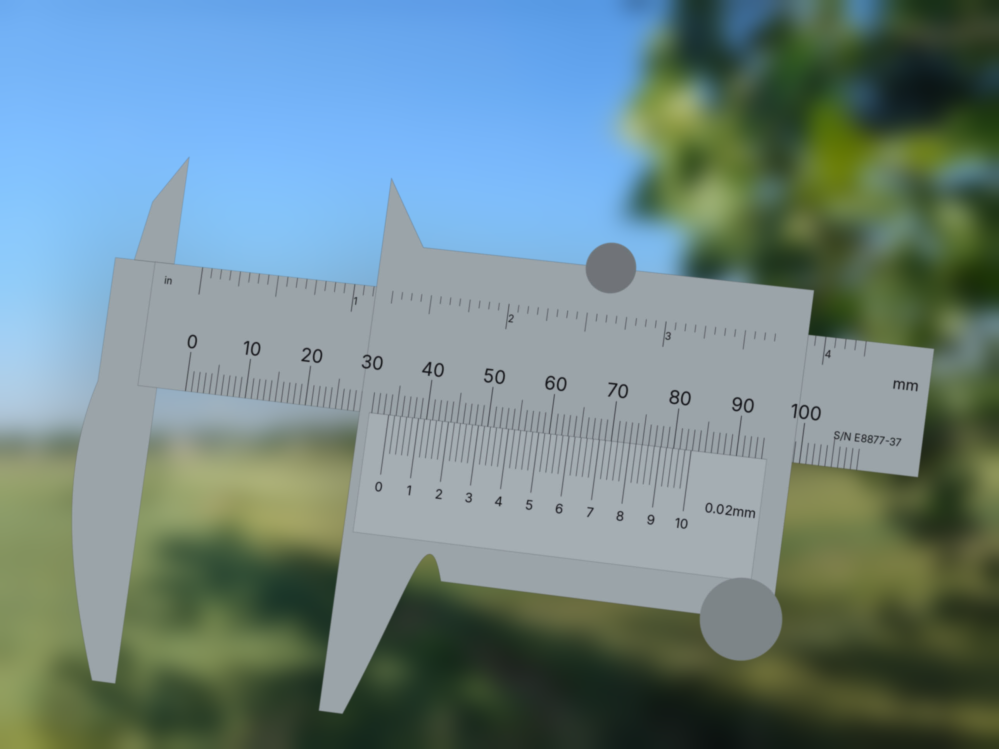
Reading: 33.8 mm
